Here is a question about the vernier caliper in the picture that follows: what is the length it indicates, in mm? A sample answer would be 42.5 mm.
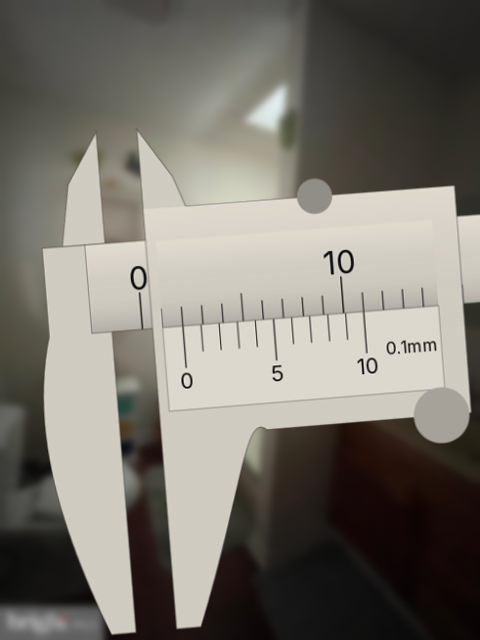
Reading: 2.0 mm
